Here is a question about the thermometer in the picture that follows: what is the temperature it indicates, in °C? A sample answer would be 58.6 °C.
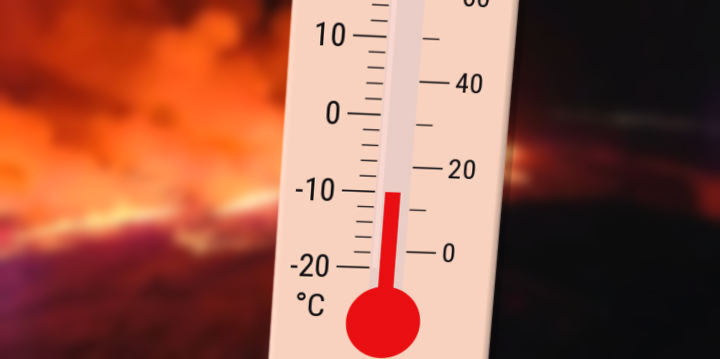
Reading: -10 °C
